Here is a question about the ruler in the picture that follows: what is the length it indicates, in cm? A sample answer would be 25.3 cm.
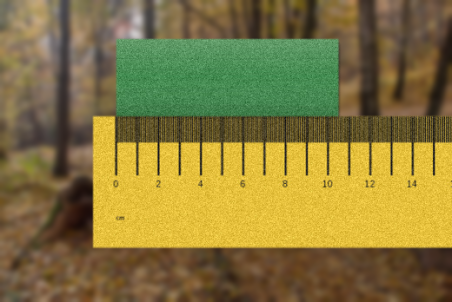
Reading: 10.5 cm
